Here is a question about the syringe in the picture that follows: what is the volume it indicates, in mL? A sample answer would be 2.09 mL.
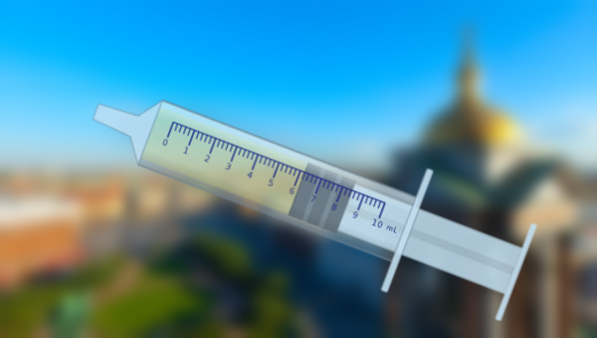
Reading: 6.2 mL
